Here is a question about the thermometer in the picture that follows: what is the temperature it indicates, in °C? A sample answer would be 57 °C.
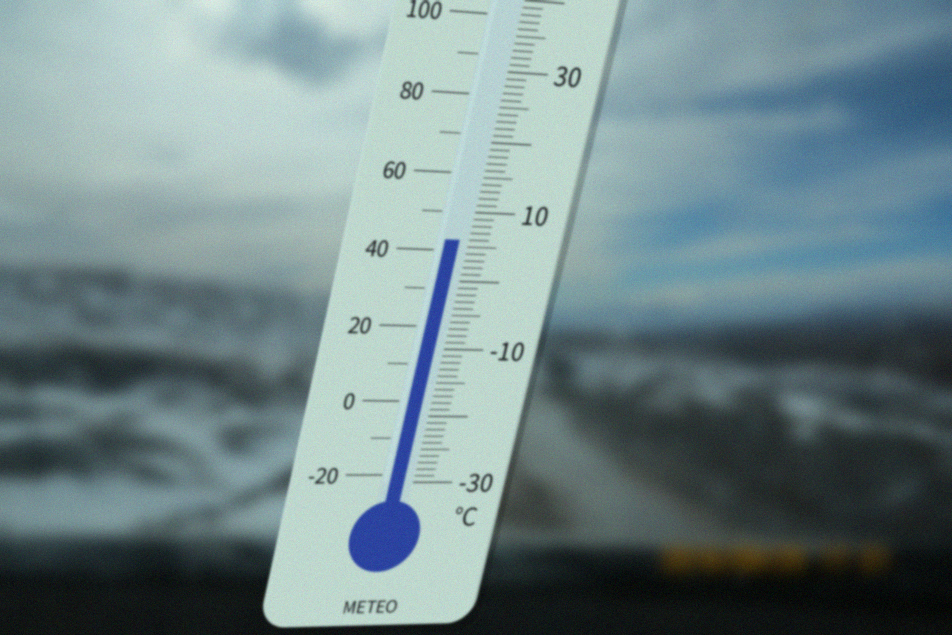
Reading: 6 °C
